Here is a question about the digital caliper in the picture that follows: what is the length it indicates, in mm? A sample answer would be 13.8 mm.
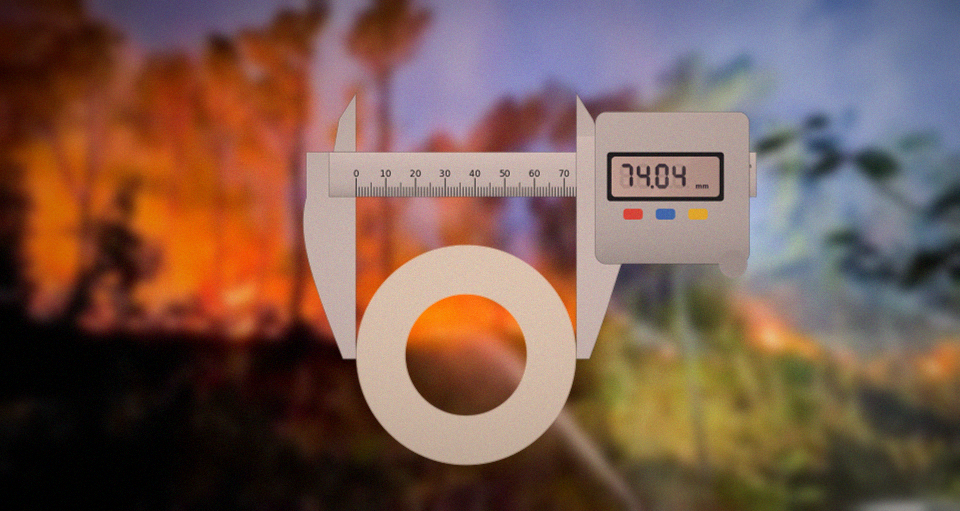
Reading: 74.04 mm
